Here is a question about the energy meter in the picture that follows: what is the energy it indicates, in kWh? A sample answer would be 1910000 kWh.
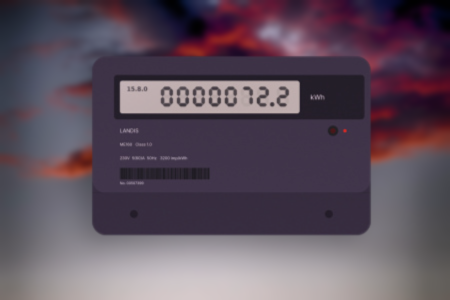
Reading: 72.2 kWh
